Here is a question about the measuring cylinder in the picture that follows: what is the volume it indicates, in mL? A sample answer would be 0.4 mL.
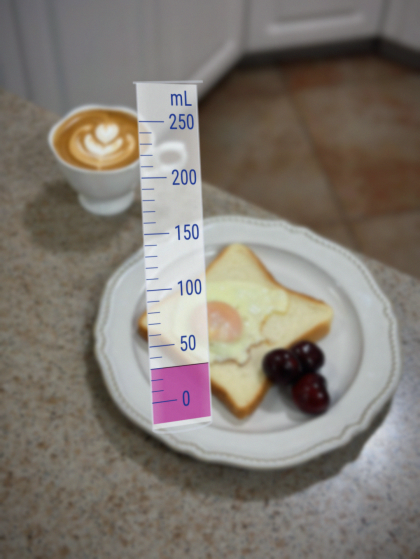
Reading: 30 mL
